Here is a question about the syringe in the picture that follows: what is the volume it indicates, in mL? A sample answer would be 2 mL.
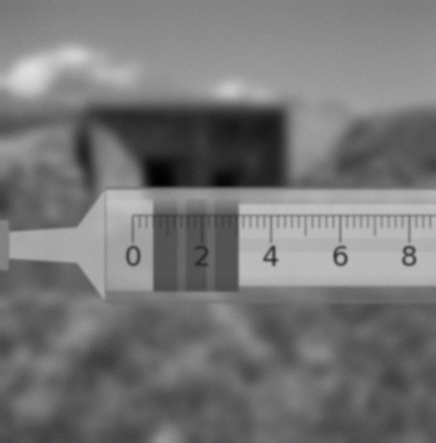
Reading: 0.6 mL
